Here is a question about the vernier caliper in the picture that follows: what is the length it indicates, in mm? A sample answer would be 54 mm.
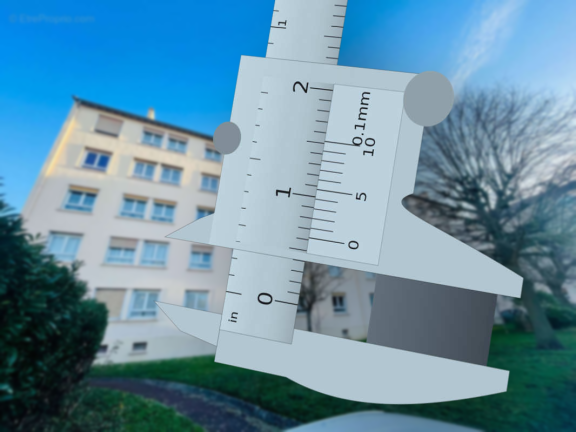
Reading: 6.2 mm
